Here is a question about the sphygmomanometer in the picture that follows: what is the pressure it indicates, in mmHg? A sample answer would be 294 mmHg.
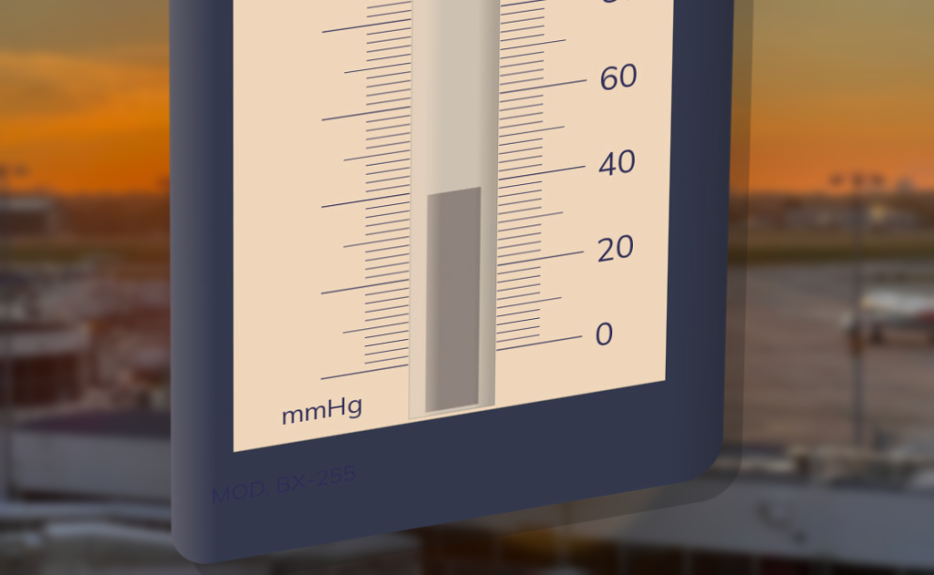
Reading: 39 mmHg
